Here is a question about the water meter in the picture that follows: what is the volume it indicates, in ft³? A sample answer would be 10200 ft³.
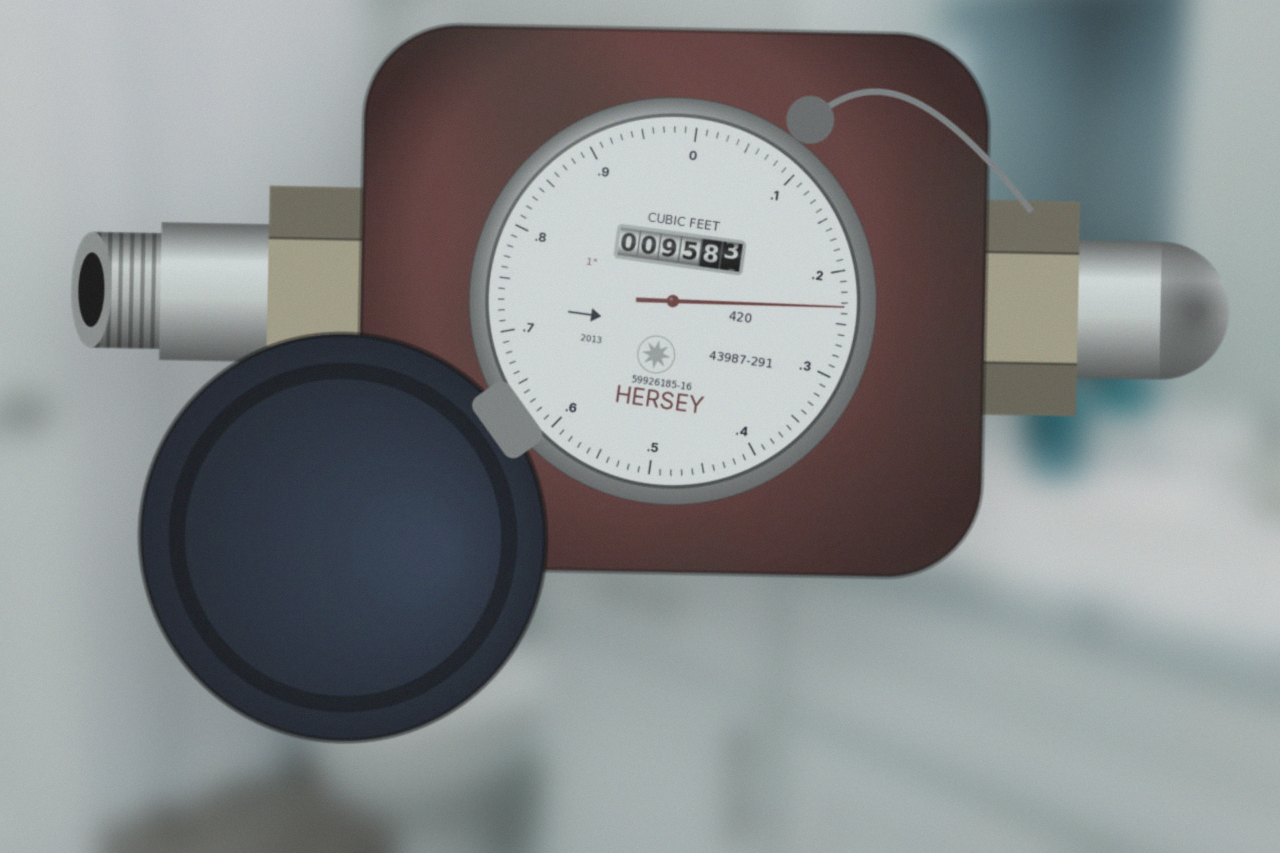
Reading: 9583.23 ft³
